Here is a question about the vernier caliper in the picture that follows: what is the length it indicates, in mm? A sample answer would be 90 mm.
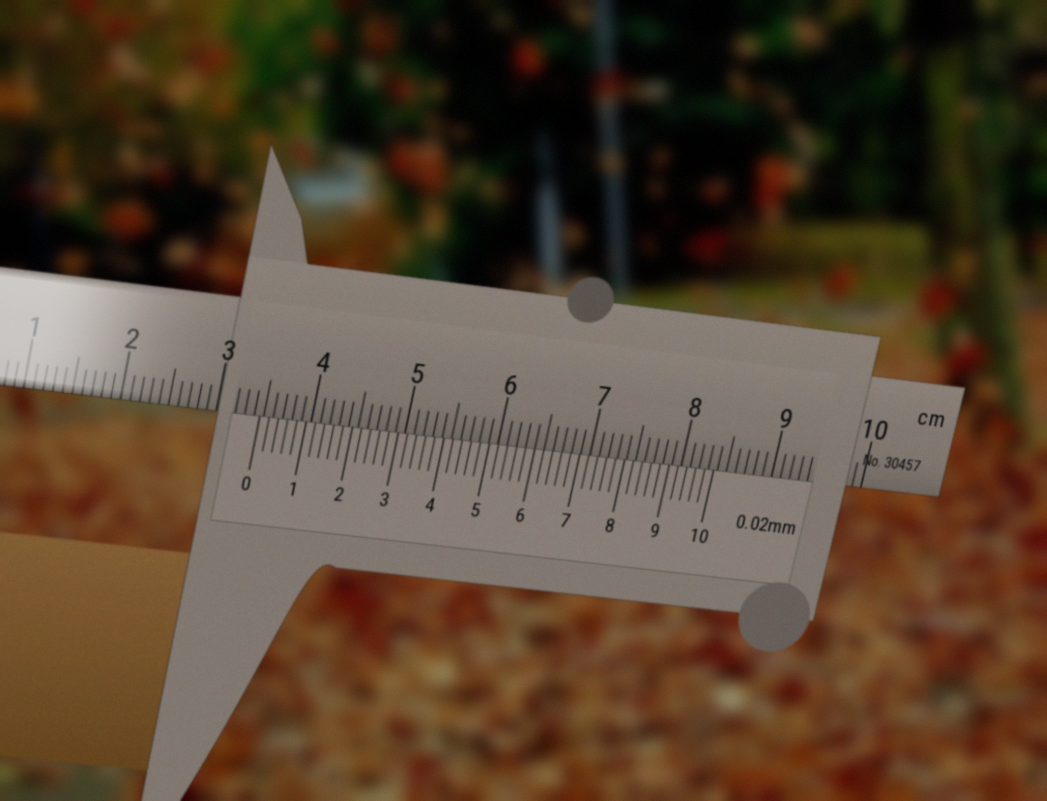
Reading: 34.6 mm
